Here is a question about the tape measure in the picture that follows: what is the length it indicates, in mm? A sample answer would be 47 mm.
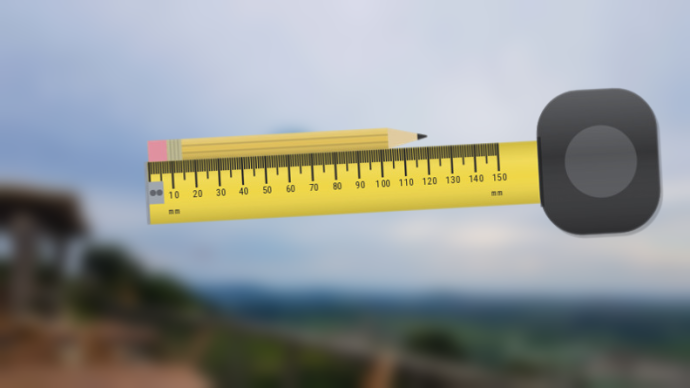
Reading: 120 mm
